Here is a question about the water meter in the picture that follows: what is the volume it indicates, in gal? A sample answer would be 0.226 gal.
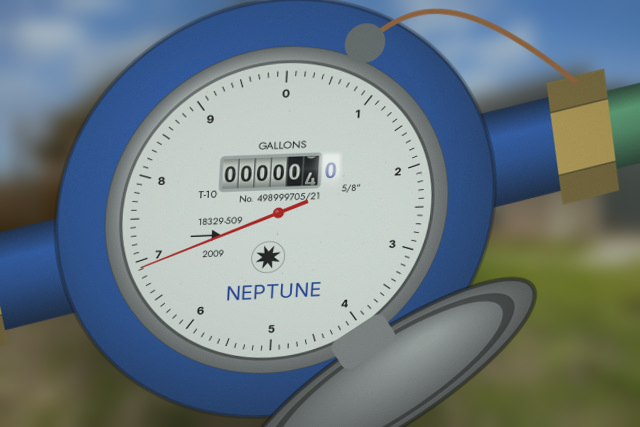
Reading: 36.9 gal
